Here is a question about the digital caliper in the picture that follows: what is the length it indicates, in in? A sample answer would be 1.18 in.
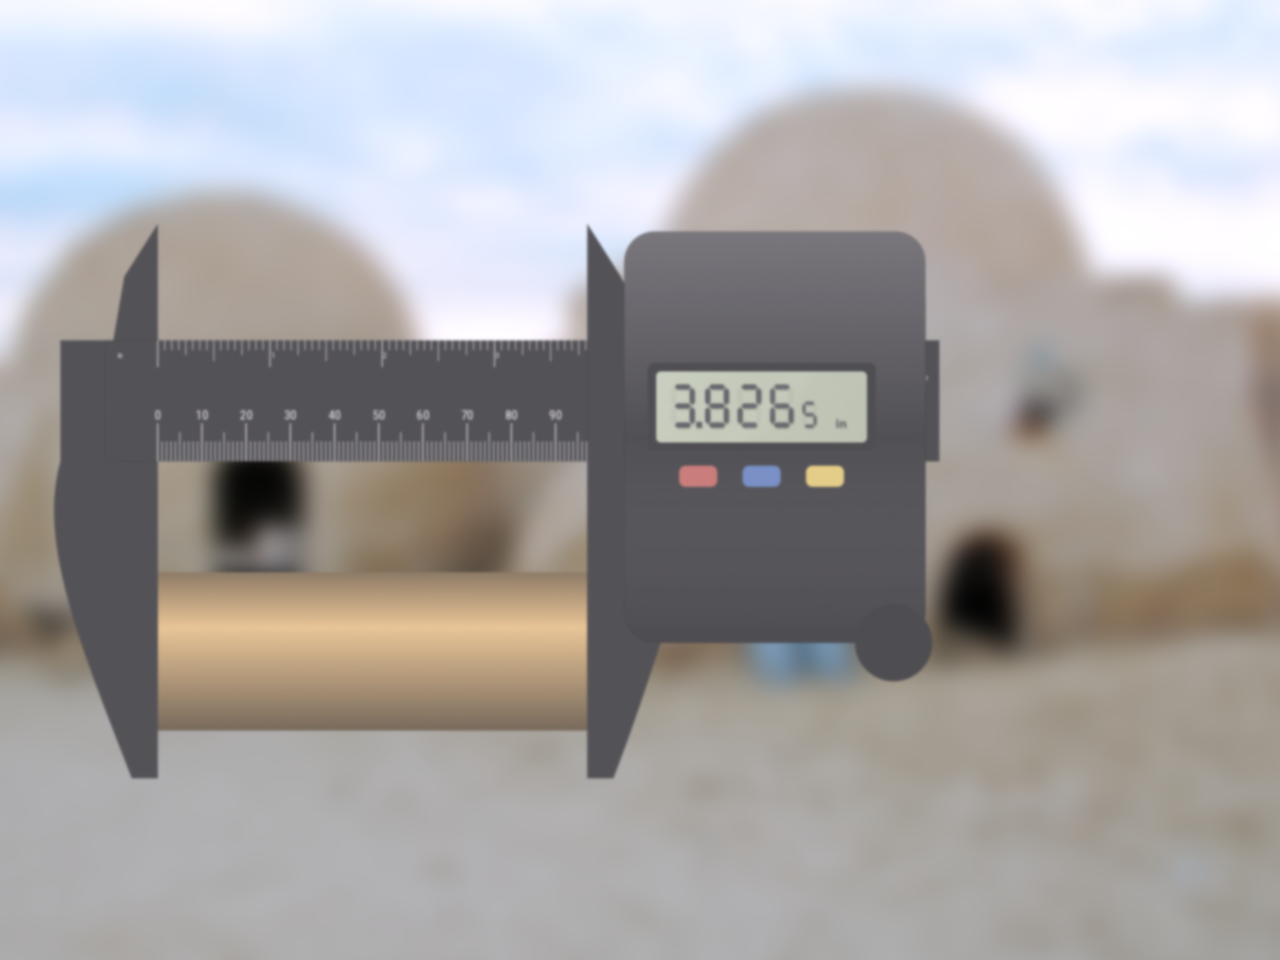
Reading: 3.8265 in
